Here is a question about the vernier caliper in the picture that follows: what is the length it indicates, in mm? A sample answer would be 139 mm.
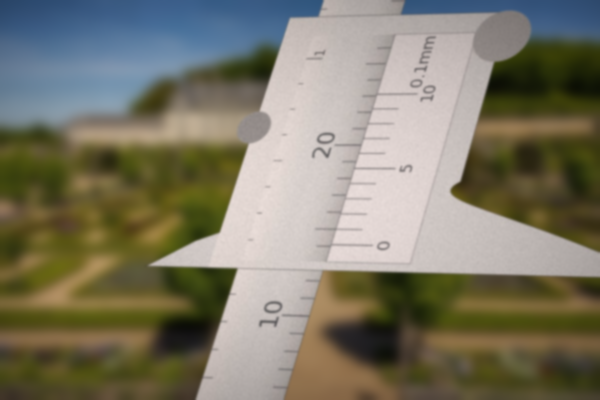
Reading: 14.1 mm
